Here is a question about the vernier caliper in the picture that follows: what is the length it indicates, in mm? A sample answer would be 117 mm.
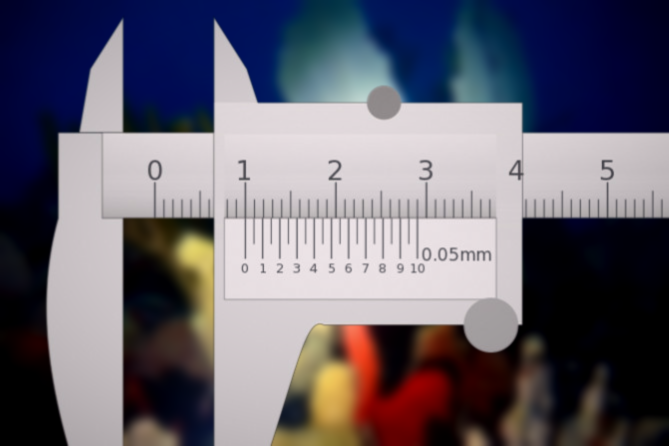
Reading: 10.0 mm
